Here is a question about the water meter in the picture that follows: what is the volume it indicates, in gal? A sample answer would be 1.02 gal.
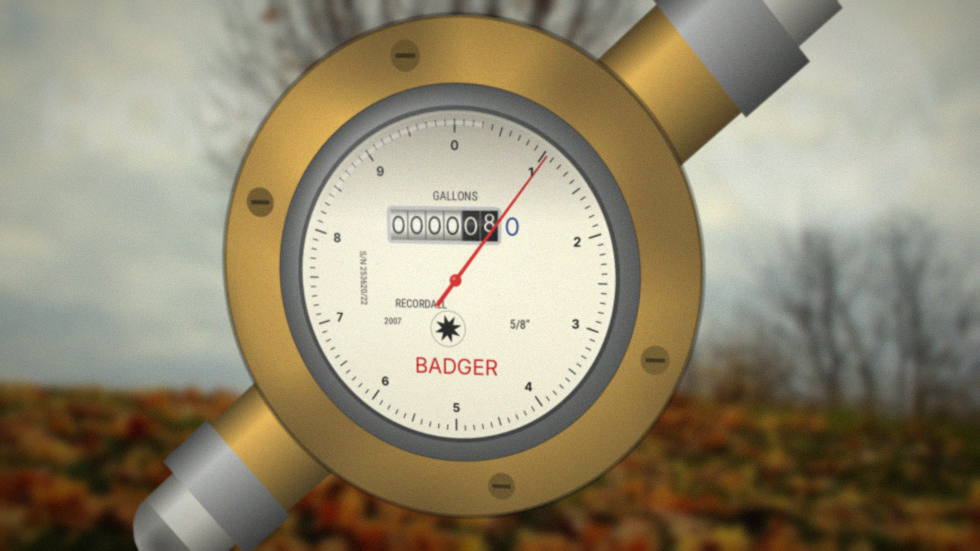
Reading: 81.0 gal
